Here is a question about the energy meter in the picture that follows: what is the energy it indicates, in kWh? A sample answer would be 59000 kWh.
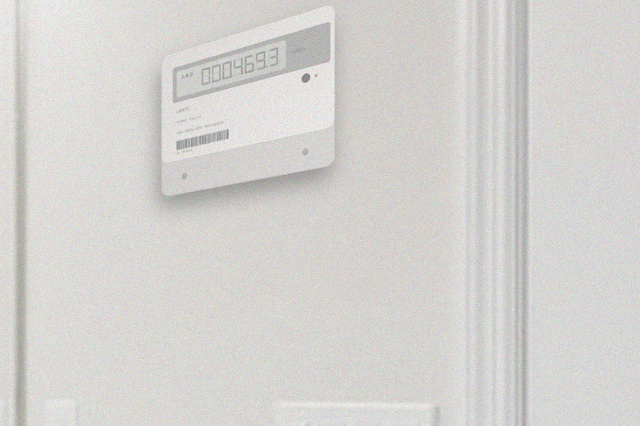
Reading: 469.3 kWh
